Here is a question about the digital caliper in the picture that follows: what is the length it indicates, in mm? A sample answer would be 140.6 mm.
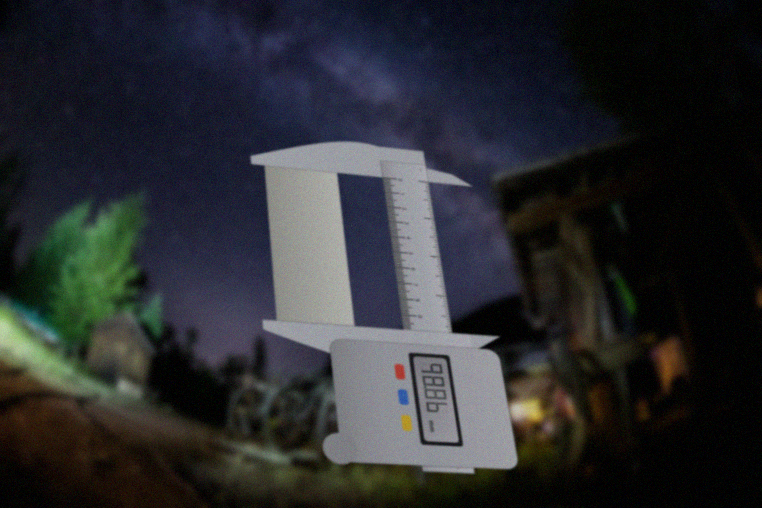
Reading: 98.86 mm
